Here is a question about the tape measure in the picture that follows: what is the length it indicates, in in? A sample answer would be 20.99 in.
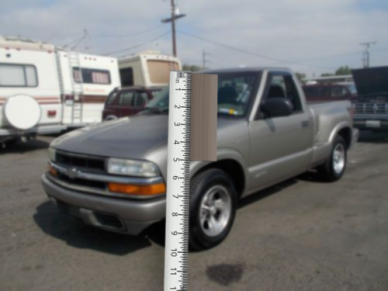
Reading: 5 in
